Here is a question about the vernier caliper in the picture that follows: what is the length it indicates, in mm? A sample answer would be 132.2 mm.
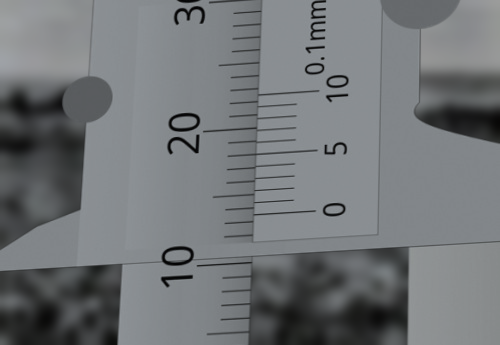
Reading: 13.5 mm
